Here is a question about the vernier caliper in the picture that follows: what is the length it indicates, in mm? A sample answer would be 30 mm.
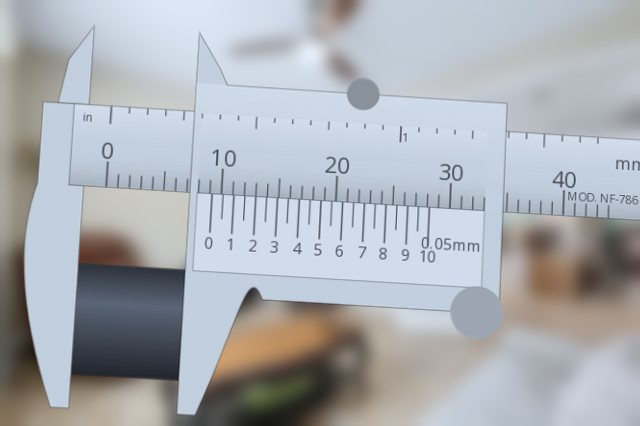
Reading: 9.2 mm
